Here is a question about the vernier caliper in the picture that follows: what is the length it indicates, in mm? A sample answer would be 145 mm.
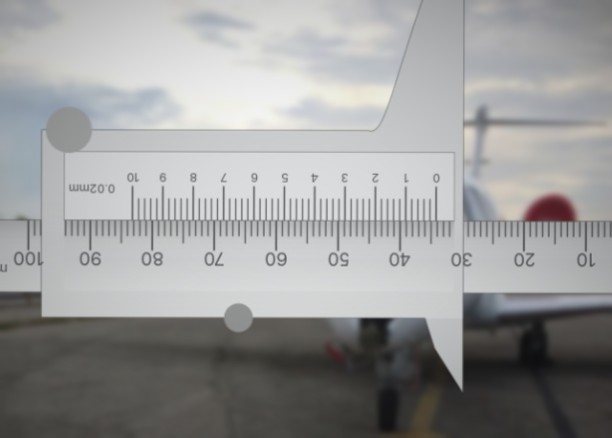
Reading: 34.2 mm
